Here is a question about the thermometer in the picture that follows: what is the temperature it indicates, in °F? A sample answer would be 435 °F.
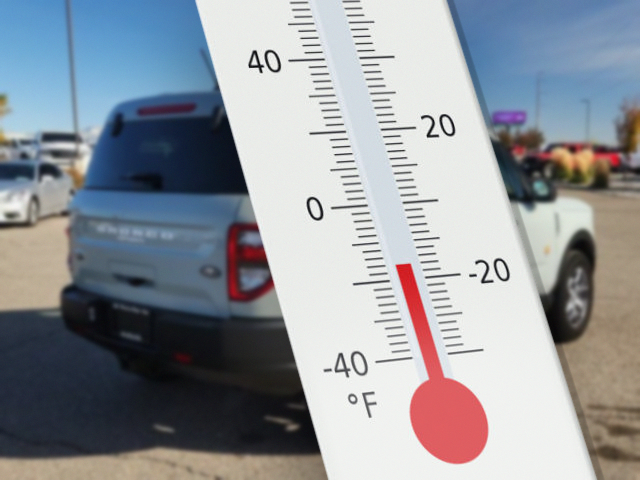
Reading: -16 °F
